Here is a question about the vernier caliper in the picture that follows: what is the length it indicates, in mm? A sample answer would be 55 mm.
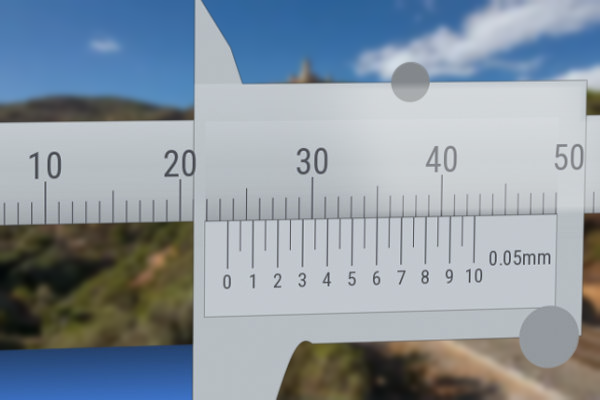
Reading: 23.6 mm
